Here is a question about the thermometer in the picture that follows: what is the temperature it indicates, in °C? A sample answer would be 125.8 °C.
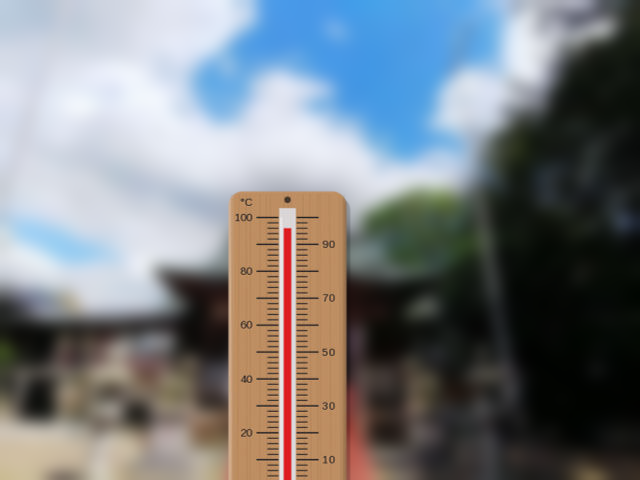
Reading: 96 °C
